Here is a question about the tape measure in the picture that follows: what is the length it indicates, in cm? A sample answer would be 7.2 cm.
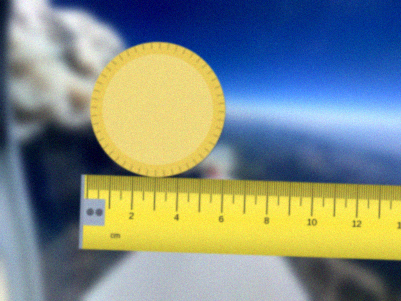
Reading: 6 cm
